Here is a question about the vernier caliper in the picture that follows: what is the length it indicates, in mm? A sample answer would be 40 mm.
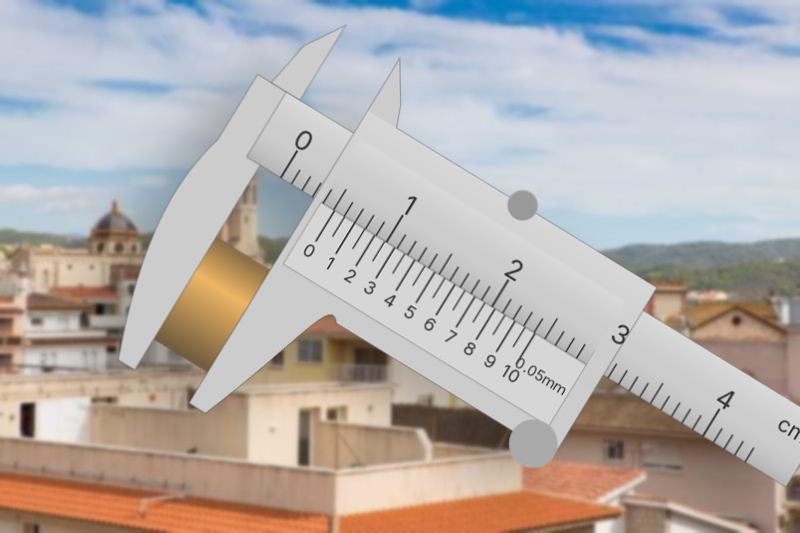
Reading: 5.1 mm
